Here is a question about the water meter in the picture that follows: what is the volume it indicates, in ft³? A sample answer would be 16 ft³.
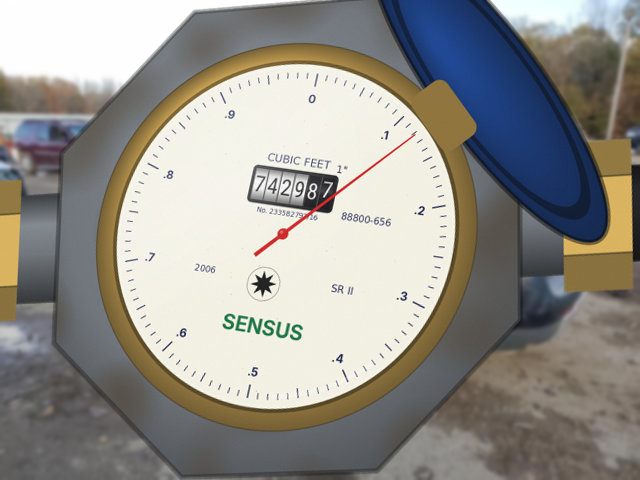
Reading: 742987.12 ft³
